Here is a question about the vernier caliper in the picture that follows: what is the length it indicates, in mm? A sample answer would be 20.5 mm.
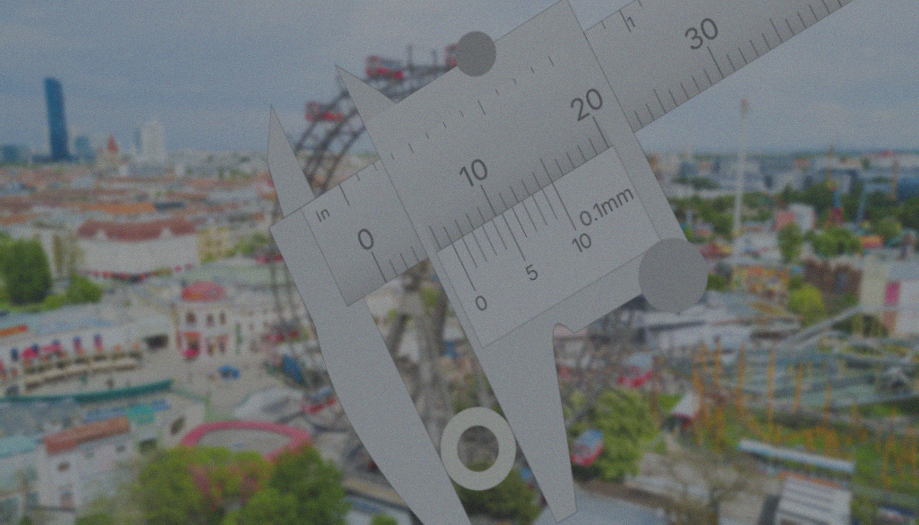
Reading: 6.0 mm
